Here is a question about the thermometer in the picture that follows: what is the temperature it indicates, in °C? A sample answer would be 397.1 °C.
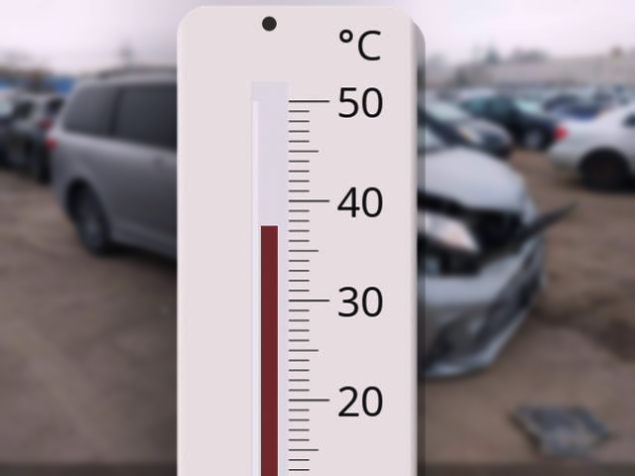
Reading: 37.5 °C
